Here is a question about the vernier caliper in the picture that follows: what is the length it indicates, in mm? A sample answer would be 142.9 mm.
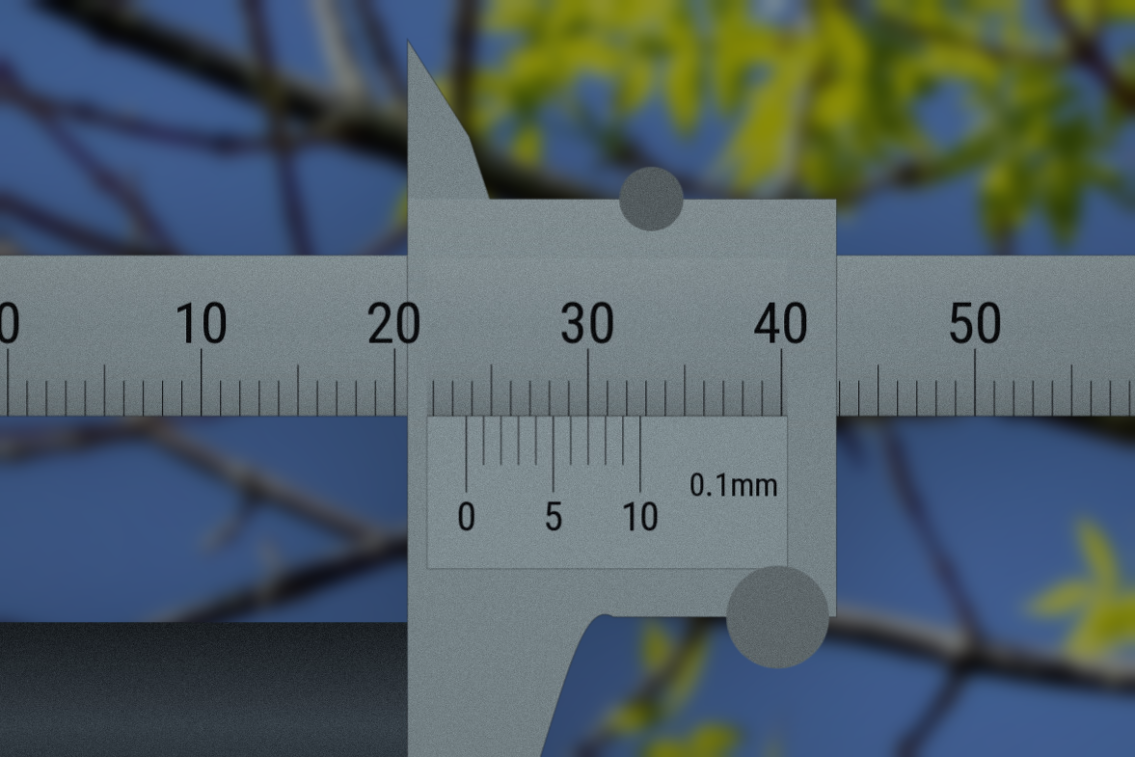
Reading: 23.7 mm
